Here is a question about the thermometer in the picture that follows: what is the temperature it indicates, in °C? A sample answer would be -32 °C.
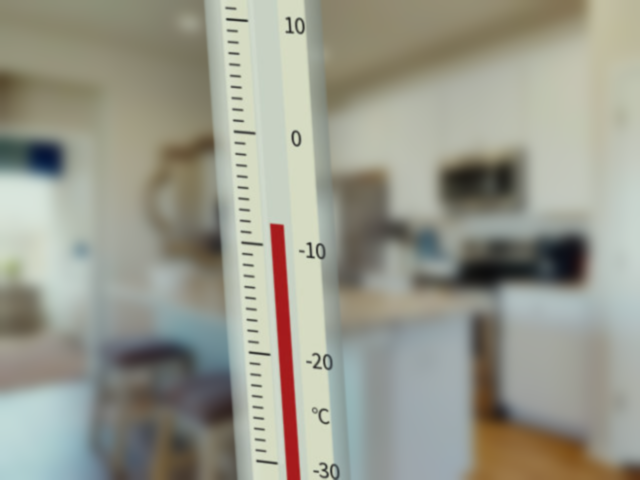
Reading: -8 °C
